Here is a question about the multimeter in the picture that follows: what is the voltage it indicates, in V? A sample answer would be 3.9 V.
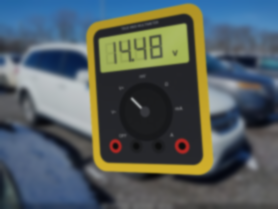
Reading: 14.48 V
